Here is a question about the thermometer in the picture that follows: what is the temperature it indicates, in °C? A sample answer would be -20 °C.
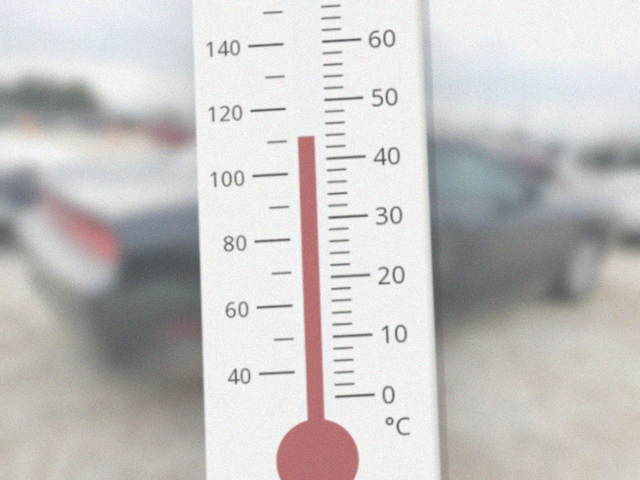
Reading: 44 °C
